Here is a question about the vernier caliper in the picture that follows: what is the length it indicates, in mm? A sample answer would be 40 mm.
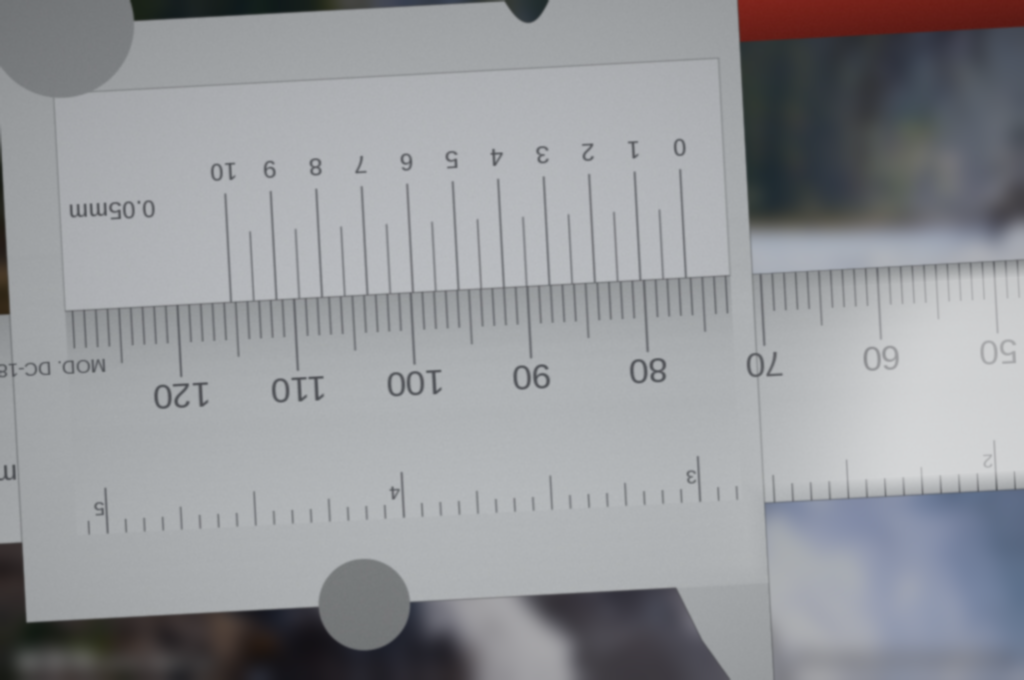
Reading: 76.4 mm
